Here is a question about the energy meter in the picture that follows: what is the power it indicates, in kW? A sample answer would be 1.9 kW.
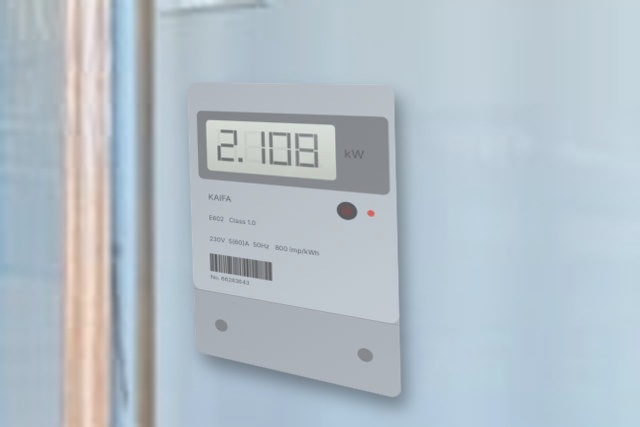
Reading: 2.108 kW
